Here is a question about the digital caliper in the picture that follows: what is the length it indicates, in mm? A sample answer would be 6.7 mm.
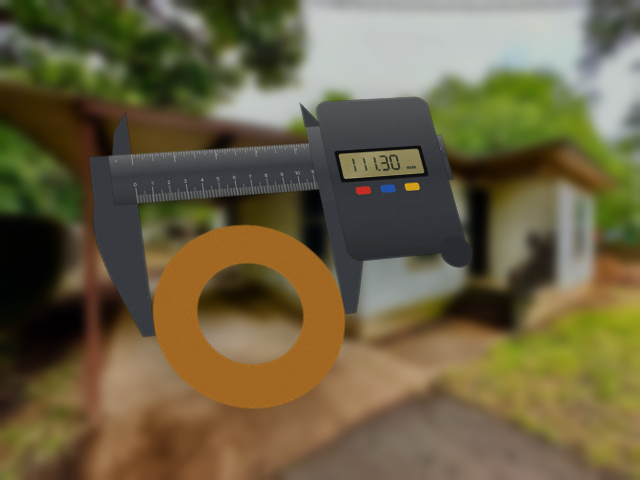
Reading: 111.30 mm
